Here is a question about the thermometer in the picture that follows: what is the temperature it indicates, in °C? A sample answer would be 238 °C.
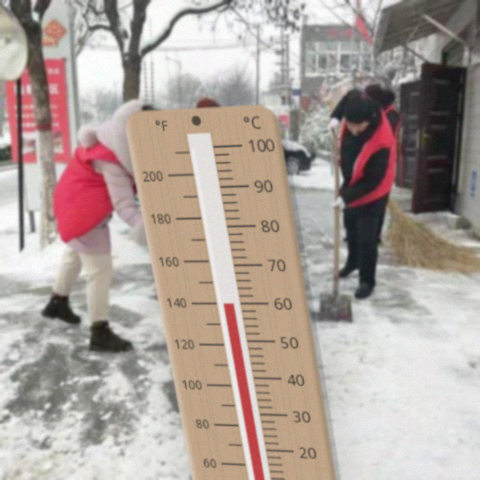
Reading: 60 °C
